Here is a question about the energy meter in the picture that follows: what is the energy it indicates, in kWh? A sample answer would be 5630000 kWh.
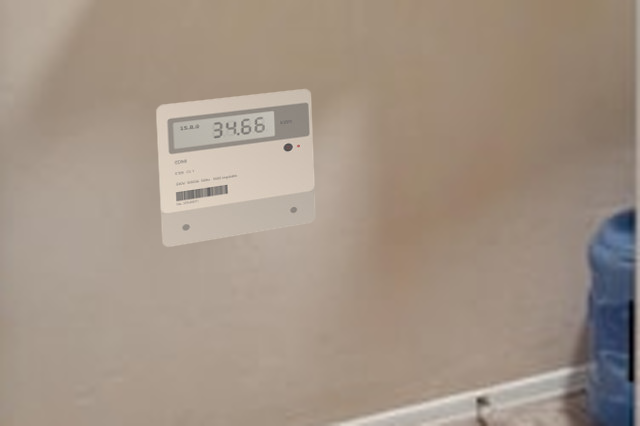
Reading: 34.66 kWh
